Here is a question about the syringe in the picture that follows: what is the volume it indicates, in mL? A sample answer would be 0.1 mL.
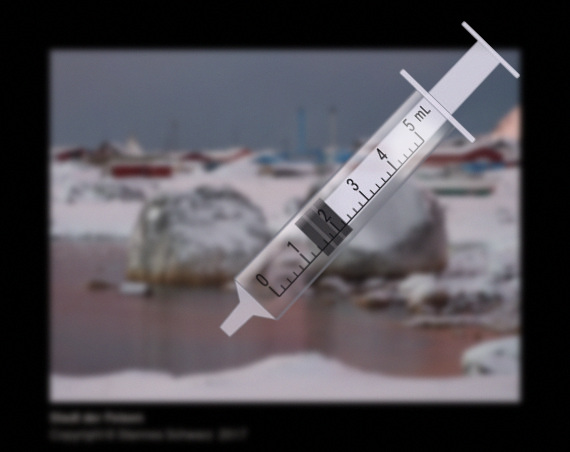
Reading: 1.4 mL
